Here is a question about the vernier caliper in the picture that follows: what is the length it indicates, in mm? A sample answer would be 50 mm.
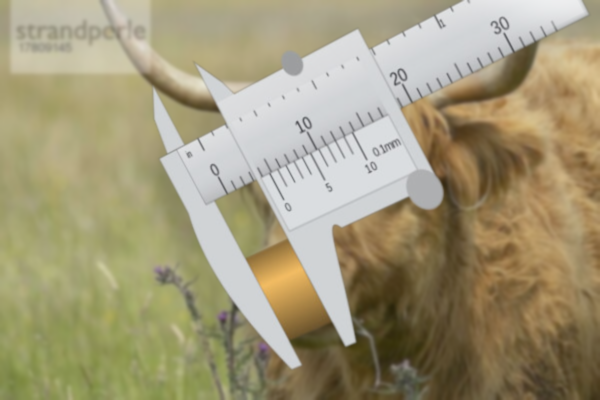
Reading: 4.8 mm
